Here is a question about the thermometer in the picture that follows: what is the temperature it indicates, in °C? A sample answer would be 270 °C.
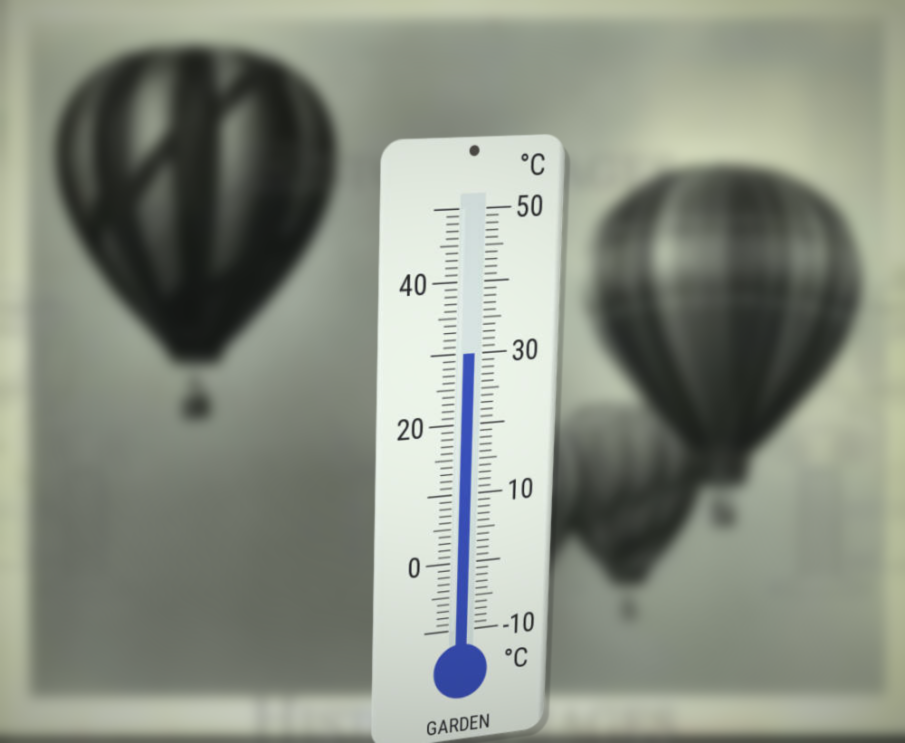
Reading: 30 °C
